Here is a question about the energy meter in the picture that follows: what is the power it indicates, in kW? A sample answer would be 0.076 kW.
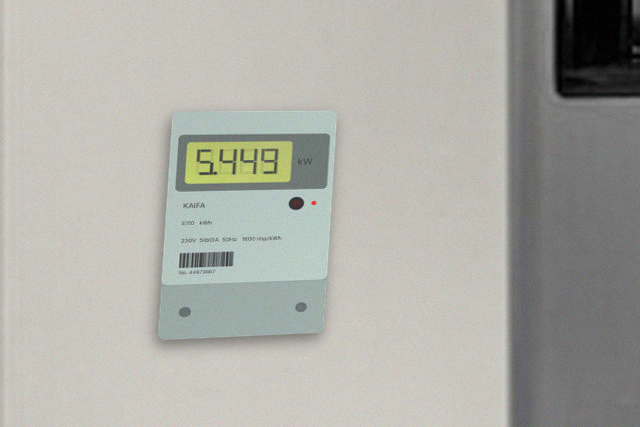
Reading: 5.449 kW
